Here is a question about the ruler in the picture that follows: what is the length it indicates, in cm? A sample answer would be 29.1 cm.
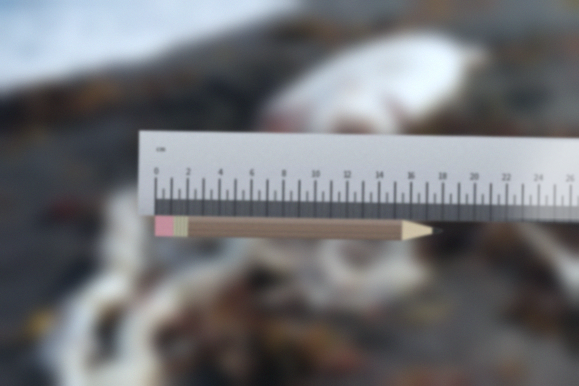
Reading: 18 cm
